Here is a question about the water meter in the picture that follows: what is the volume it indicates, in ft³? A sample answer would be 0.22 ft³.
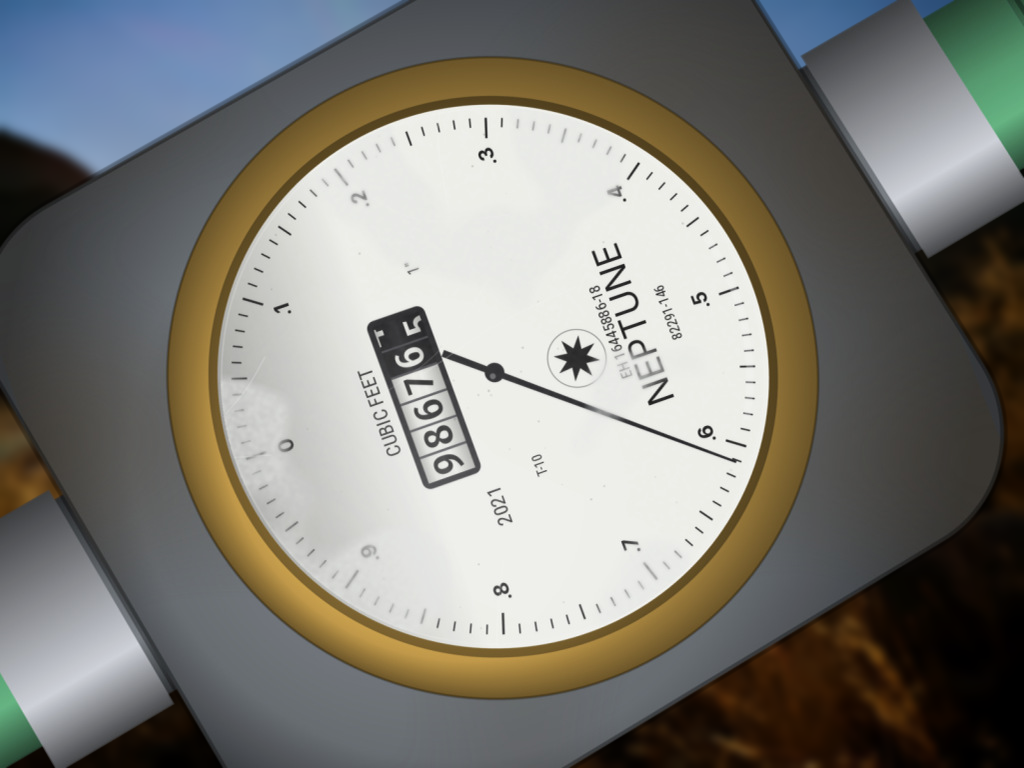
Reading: 986764.61 ft³
